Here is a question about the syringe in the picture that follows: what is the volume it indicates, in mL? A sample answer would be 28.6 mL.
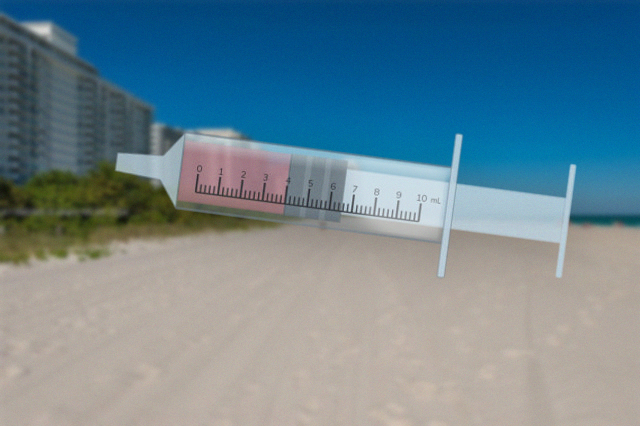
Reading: 4 mL
